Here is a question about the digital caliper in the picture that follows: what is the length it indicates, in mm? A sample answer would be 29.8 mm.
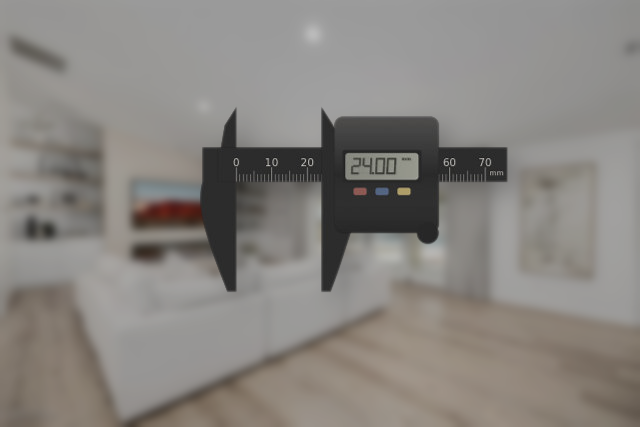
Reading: 24.00 mm
